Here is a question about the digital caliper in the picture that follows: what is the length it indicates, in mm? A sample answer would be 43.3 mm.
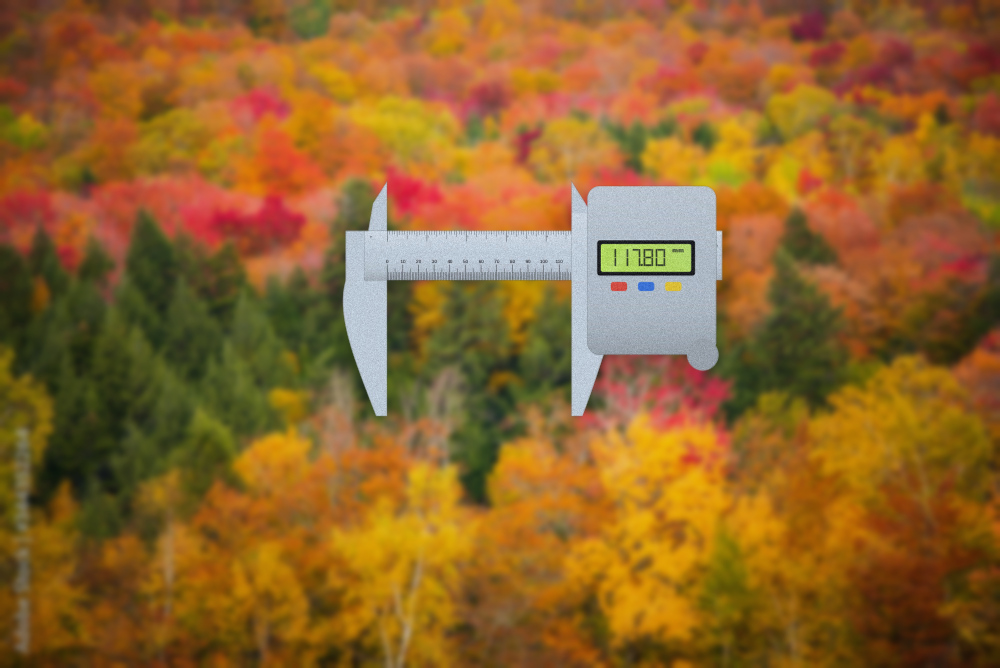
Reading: 117.80 mm
